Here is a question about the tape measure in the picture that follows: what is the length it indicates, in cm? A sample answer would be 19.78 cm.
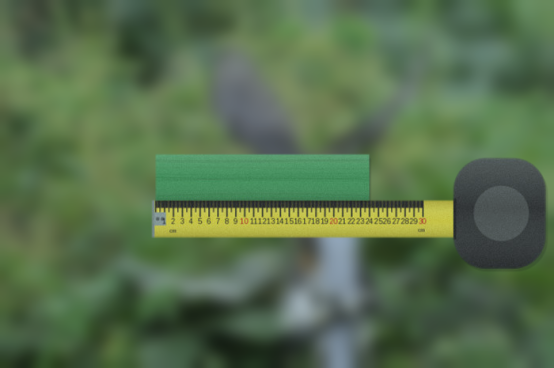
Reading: 24 cm
